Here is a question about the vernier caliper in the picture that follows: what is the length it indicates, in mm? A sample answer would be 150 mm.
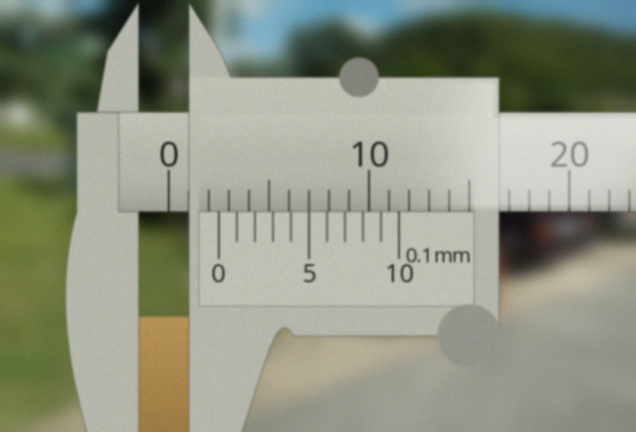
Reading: 2.5 mm
